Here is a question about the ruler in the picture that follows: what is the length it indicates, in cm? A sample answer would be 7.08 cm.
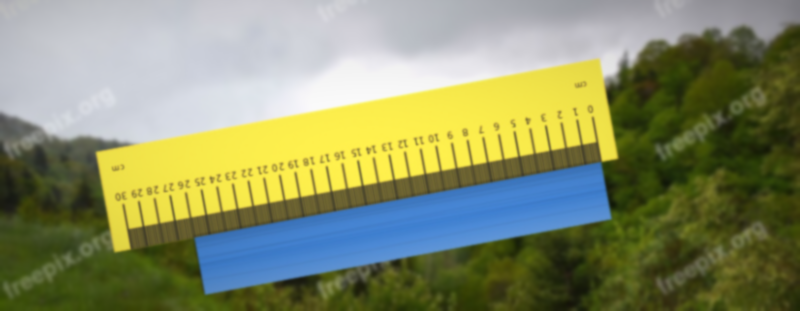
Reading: 26 cm
